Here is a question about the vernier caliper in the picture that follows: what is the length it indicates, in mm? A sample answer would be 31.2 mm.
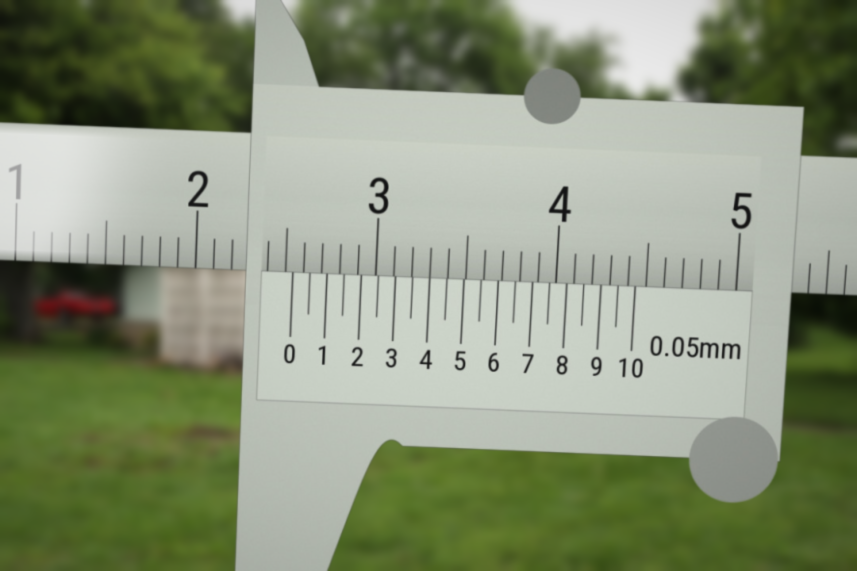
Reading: 25.4 mm
